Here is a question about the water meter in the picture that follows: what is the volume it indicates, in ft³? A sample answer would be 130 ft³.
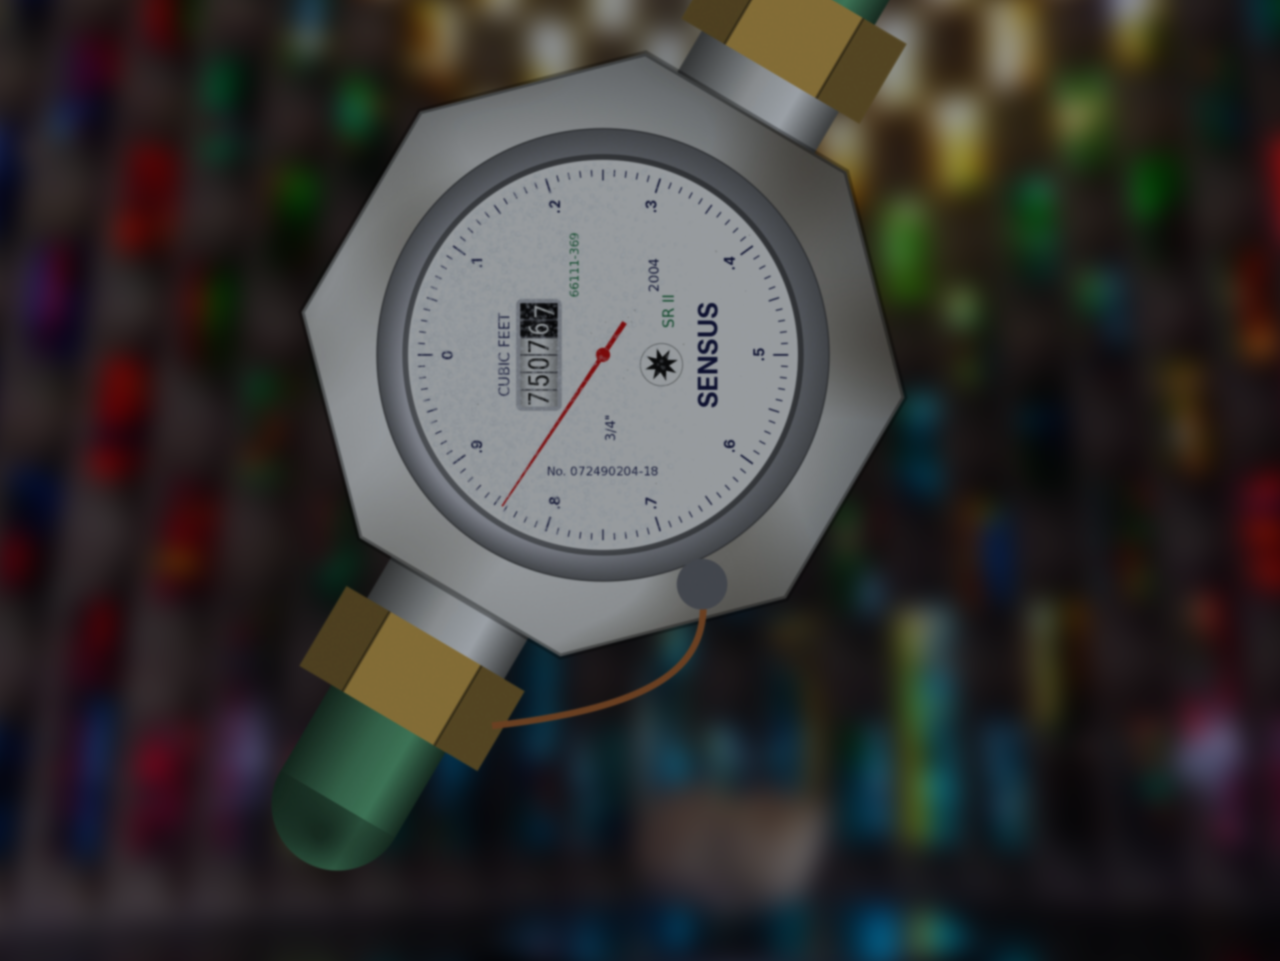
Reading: 750766.84 ft³
